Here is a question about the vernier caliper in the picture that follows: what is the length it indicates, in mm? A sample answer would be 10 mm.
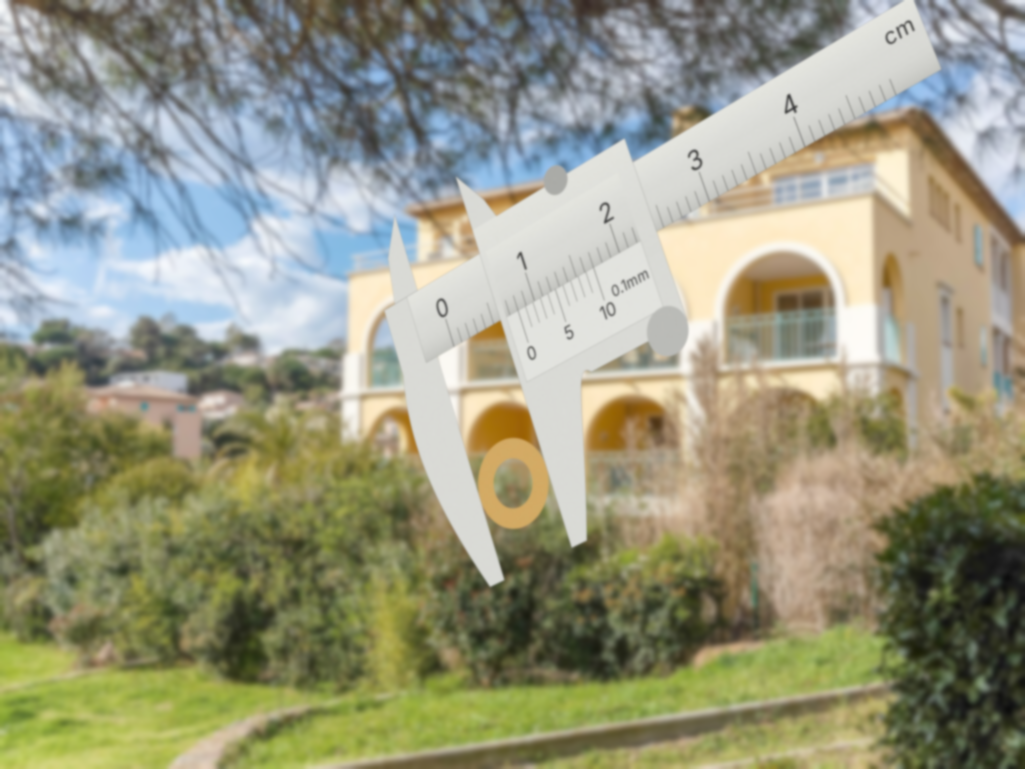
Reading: 8.0 mm
